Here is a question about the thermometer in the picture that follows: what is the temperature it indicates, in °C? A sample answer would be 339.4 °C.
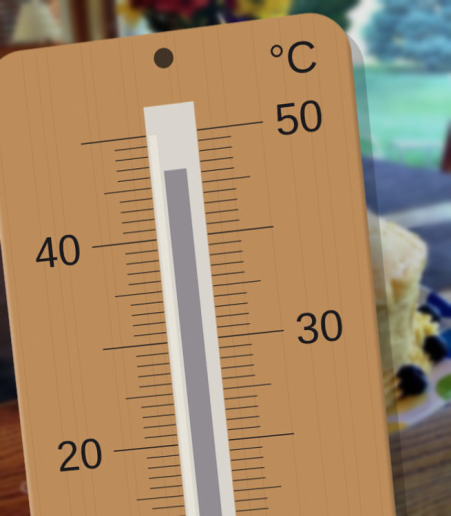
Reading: 46.5 °C
